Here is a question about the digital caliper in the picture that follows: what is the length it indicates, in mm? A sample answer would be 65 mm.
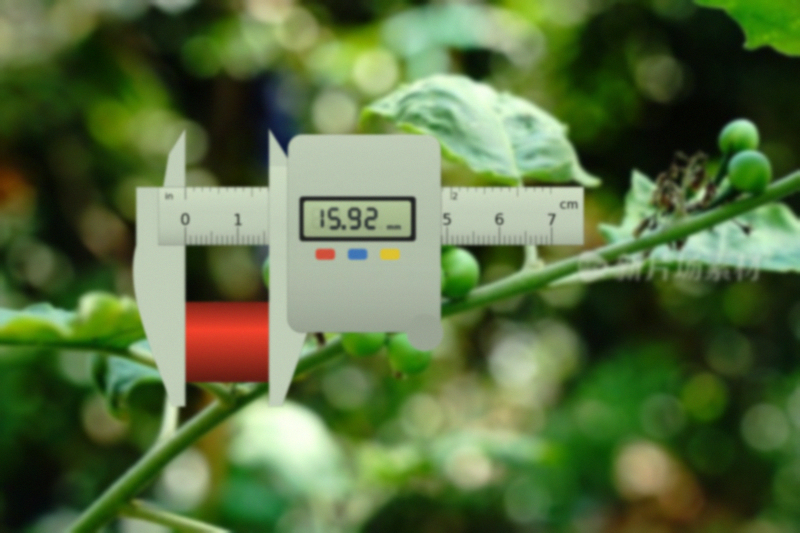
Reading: 15.92 mm
